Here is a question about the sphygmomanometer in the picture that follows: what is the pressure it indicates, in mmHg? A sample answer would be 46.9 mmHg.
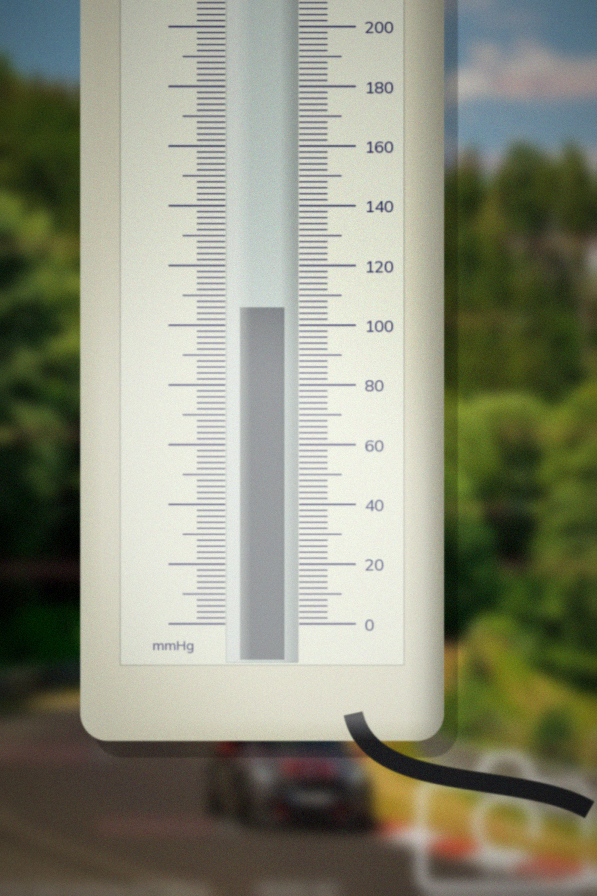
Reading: 106 mmHg
